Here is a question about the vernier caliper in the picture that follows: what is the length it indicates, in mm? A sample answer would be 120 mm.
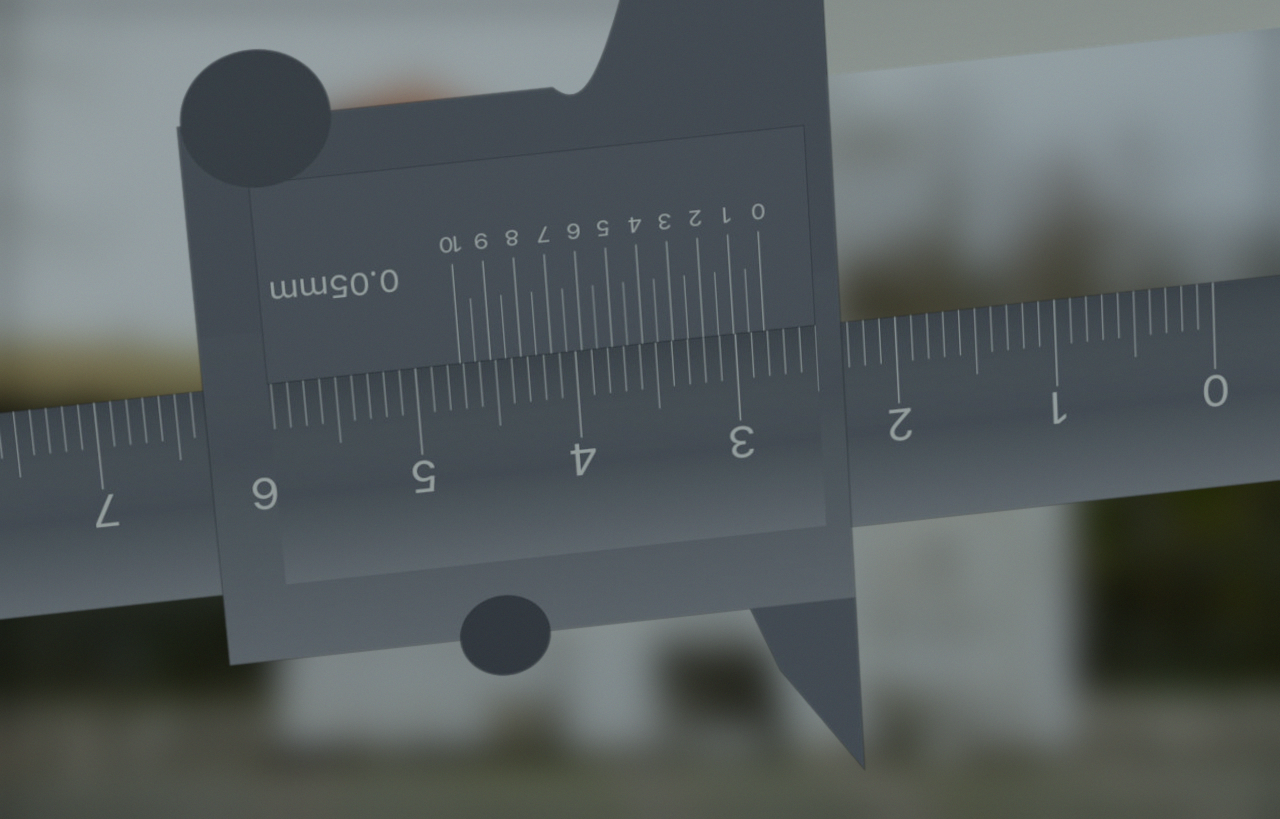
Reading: 28.2 mm
